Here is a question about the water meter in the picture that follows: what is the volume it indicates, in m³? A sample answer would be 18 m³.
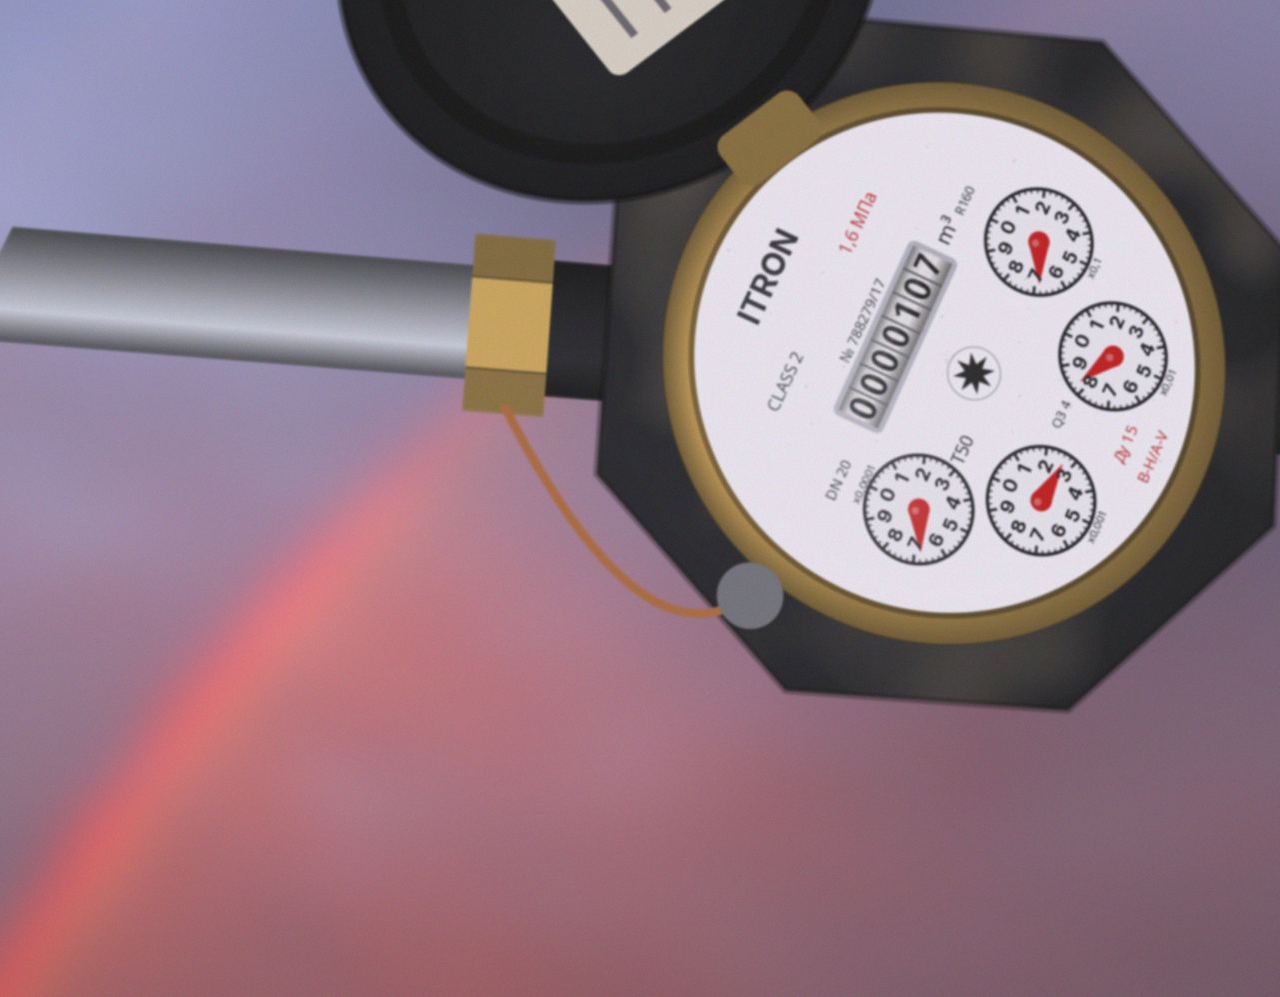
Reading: 107.6826 m³
